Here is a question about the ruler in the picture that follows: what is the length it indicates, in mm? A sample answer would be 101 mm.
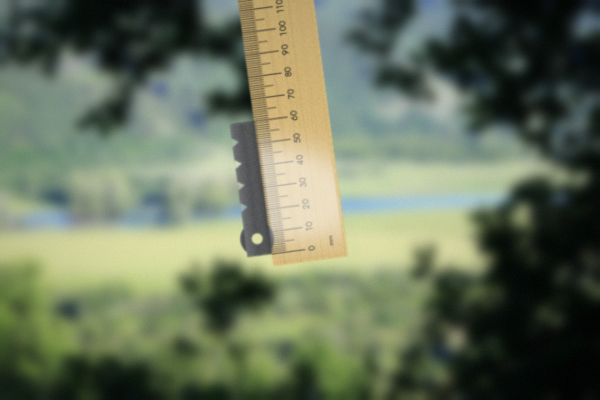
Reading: 60 mm
